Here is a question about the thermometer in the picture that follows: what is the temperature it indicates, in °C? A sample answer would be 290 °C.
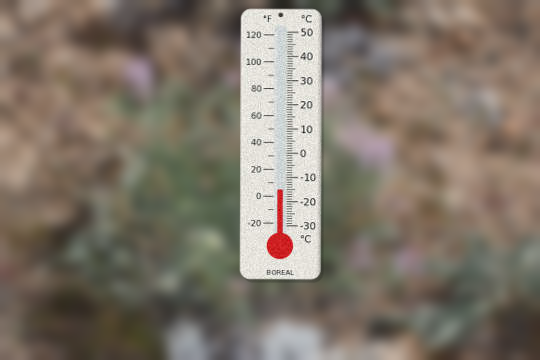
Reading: -15 °C
